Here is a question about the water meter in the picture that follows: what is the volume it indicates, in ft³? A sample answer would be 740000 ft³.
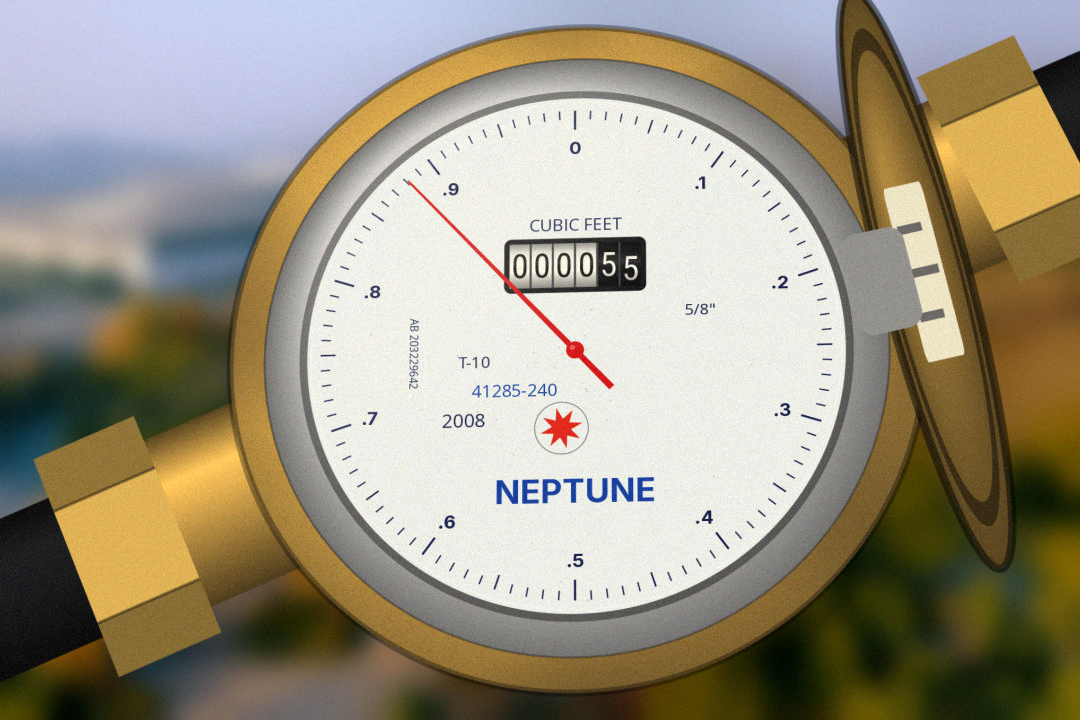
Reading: 54.88 ft³
